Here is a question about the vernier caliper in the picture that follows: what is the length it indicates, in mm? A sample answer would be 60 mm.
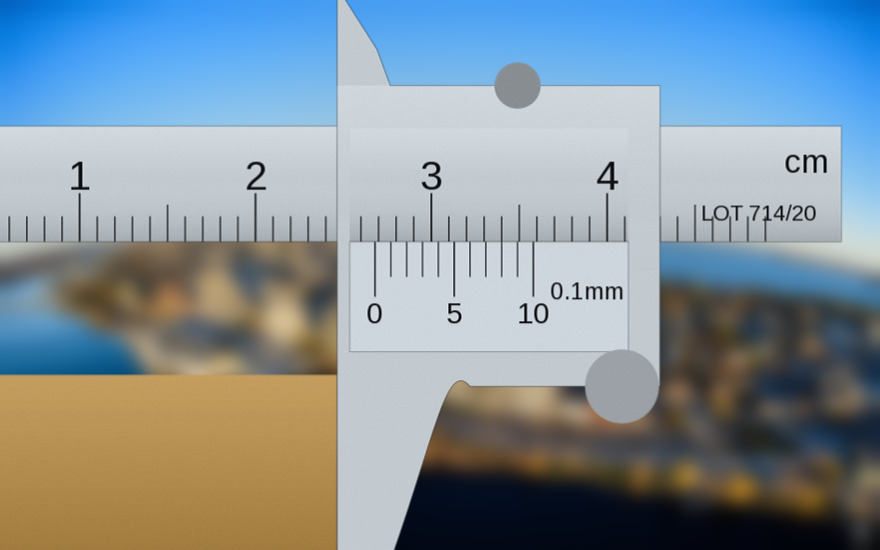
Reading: 26.8 mm
